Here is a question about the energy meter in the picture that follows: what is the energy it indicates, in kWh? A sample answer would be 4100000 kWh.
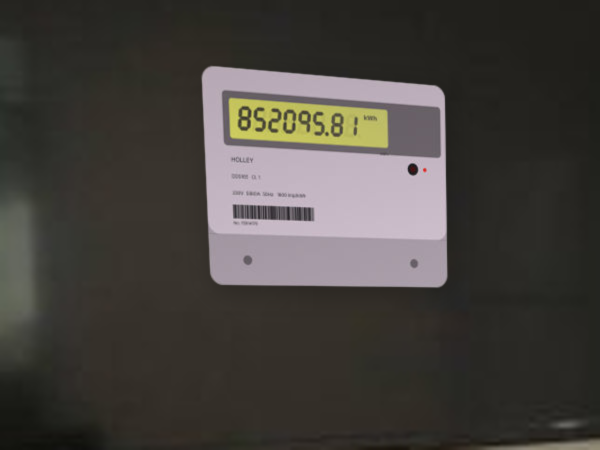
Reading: 852095.81 kWh
